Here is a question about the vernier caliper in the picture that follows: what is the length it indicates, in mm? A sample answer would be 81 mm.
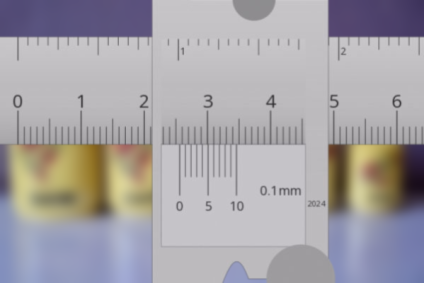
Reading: 25.6 mm
